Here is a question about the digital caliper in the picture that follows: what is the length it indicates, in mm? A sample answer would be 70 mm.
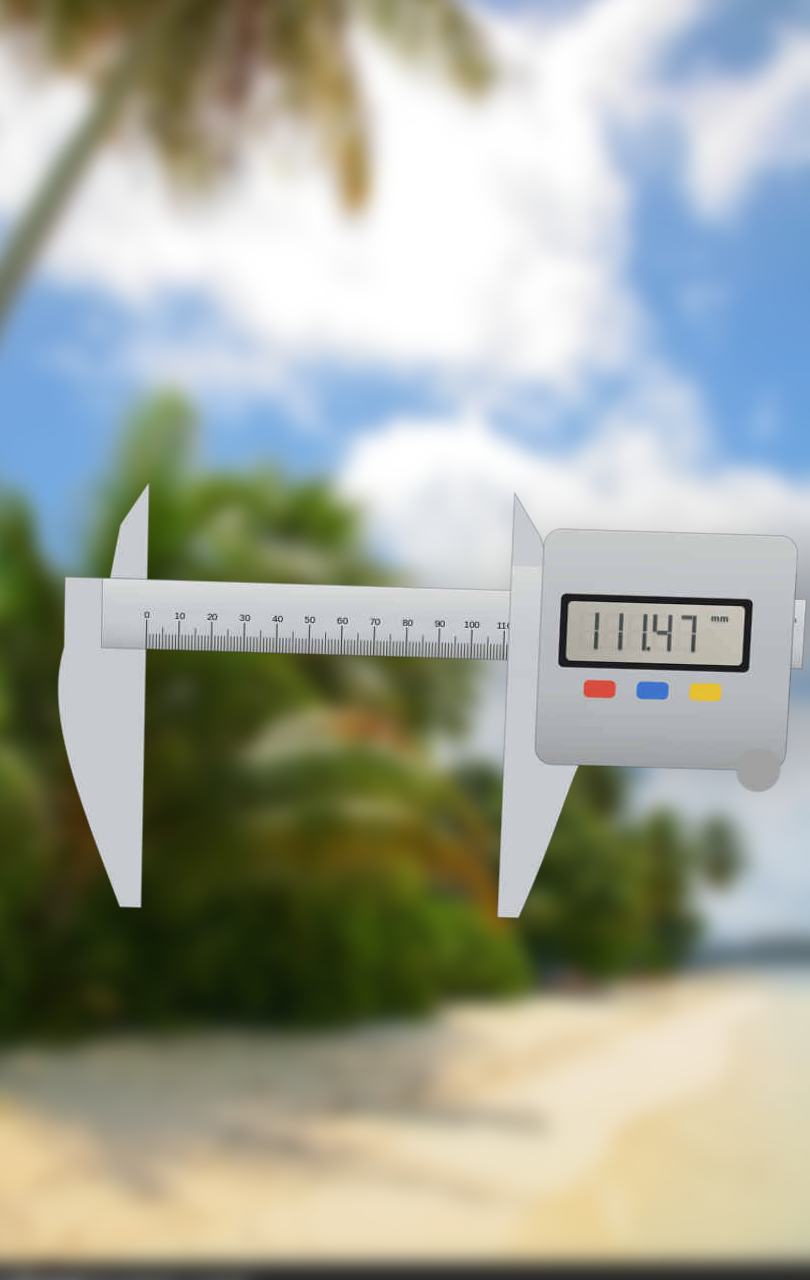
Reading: 111.47 mm
